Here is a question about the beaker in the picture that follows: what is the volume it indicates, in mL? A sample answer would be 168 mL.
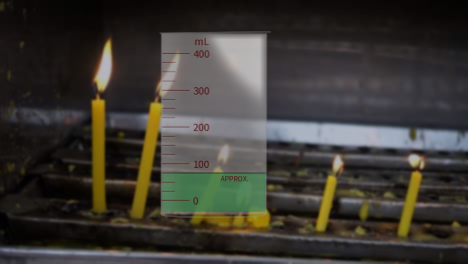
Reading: 75 mL
